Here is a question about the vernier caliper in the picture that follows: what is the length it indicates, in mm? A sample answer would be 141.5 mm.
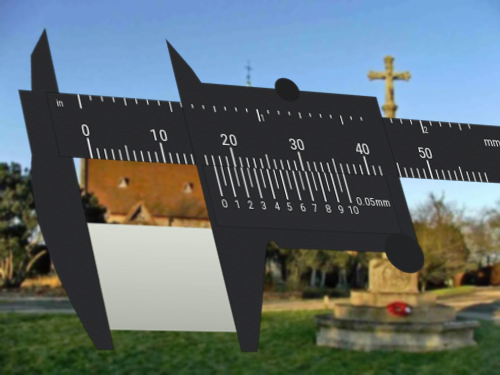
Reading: 17.0 mm
